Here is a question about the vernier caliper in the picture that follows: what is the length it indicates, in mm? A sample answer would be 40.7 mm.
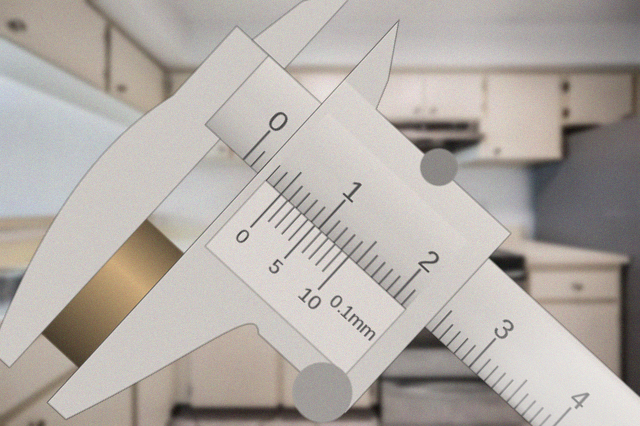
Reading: 5.0 mm
